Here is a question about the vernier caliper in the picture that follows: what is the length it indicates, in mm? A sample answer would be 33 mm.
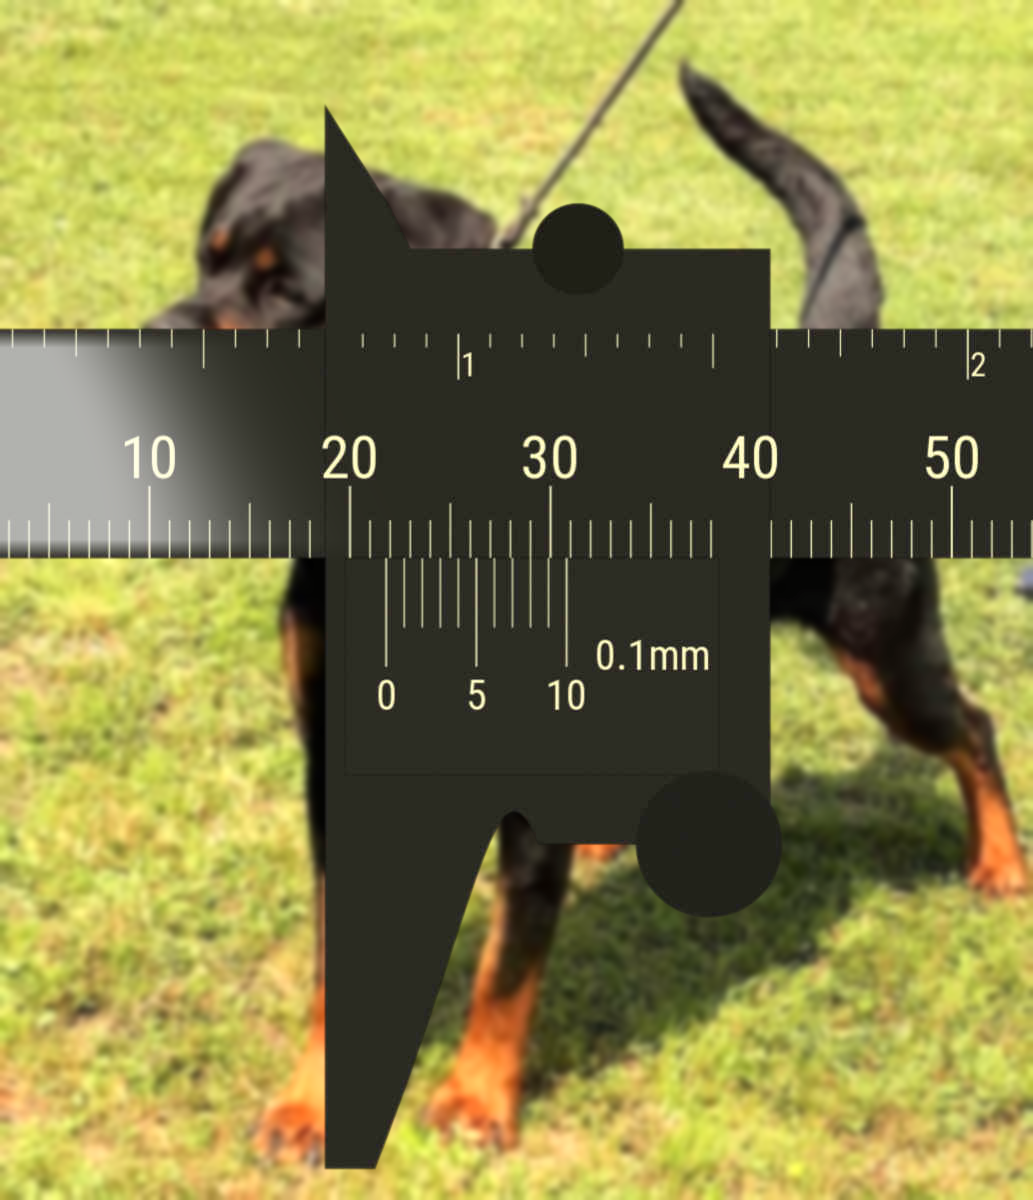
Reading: 21.8 mm
